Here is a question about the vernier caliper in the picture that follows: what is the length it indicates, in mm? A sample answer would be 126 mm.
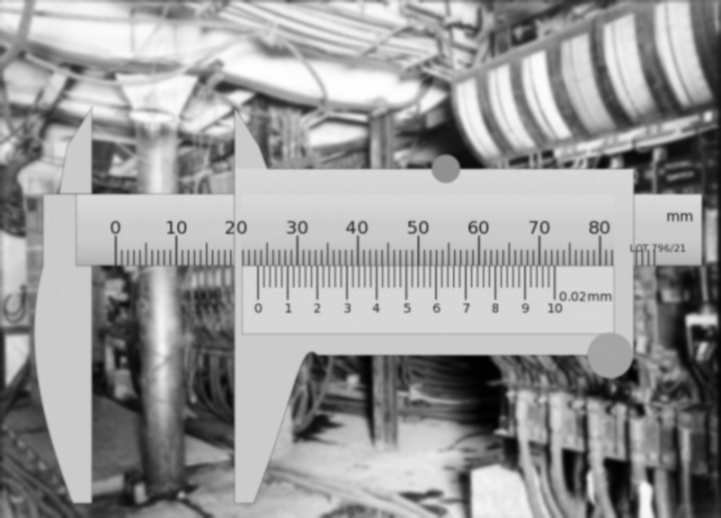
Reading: 23.5 mm
